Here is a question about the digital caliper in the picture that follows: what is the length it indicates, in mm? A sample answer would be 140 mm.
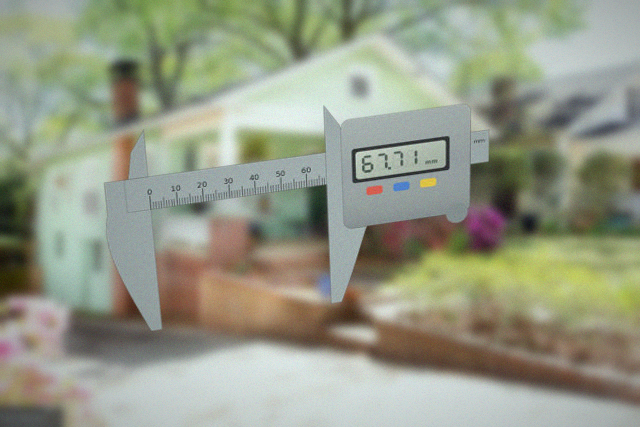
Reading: 67.71 mm
